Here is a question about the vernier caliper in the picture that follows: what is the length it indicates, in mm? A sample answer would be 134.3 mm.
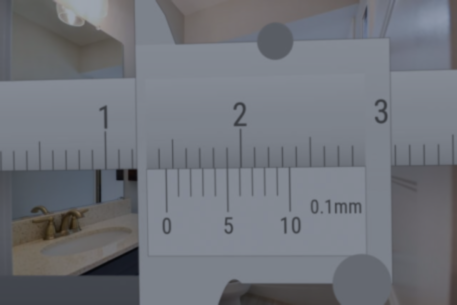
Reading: 14.5 mm
